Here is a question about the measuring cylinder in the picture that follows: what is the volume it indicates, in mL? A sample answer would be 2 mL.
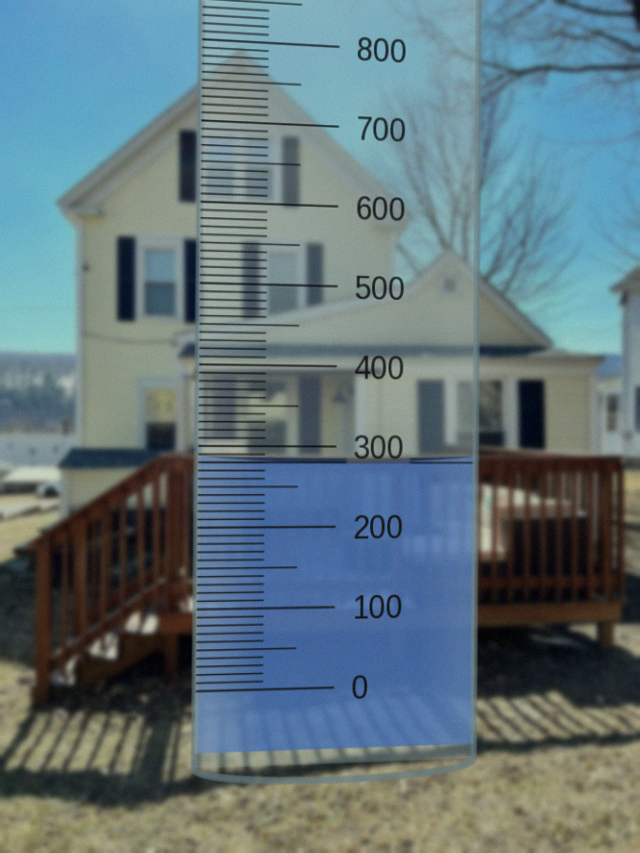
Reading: 280 mL
